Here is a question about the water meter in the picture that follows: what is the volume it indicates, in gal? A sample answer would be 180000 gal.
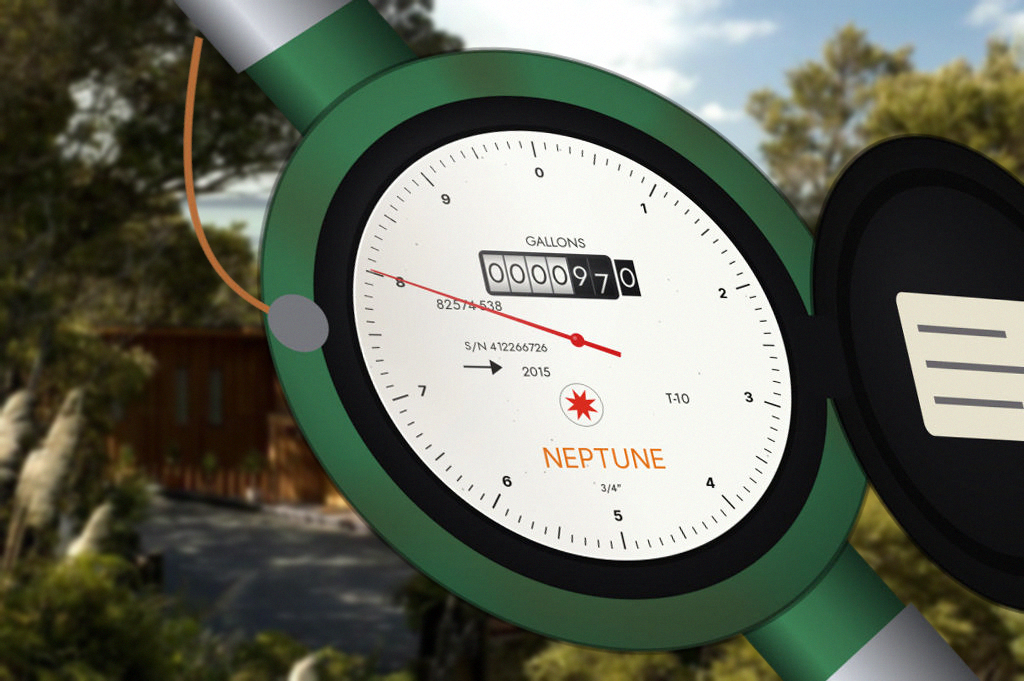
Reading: 968.0 gal
